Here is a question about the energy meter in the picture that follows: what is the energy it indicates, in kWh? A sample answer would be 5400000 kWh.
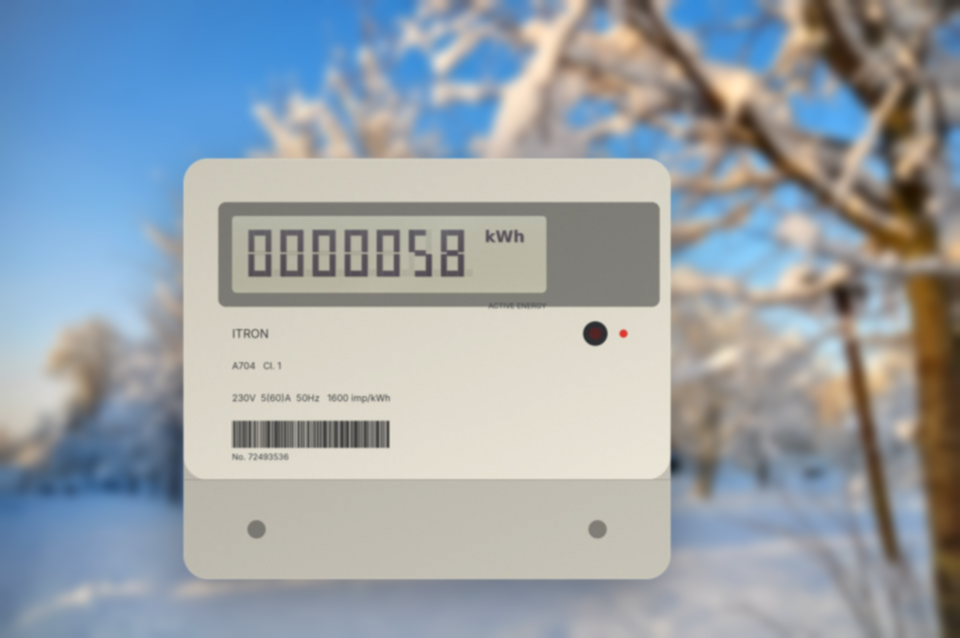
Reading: 58 kWh
